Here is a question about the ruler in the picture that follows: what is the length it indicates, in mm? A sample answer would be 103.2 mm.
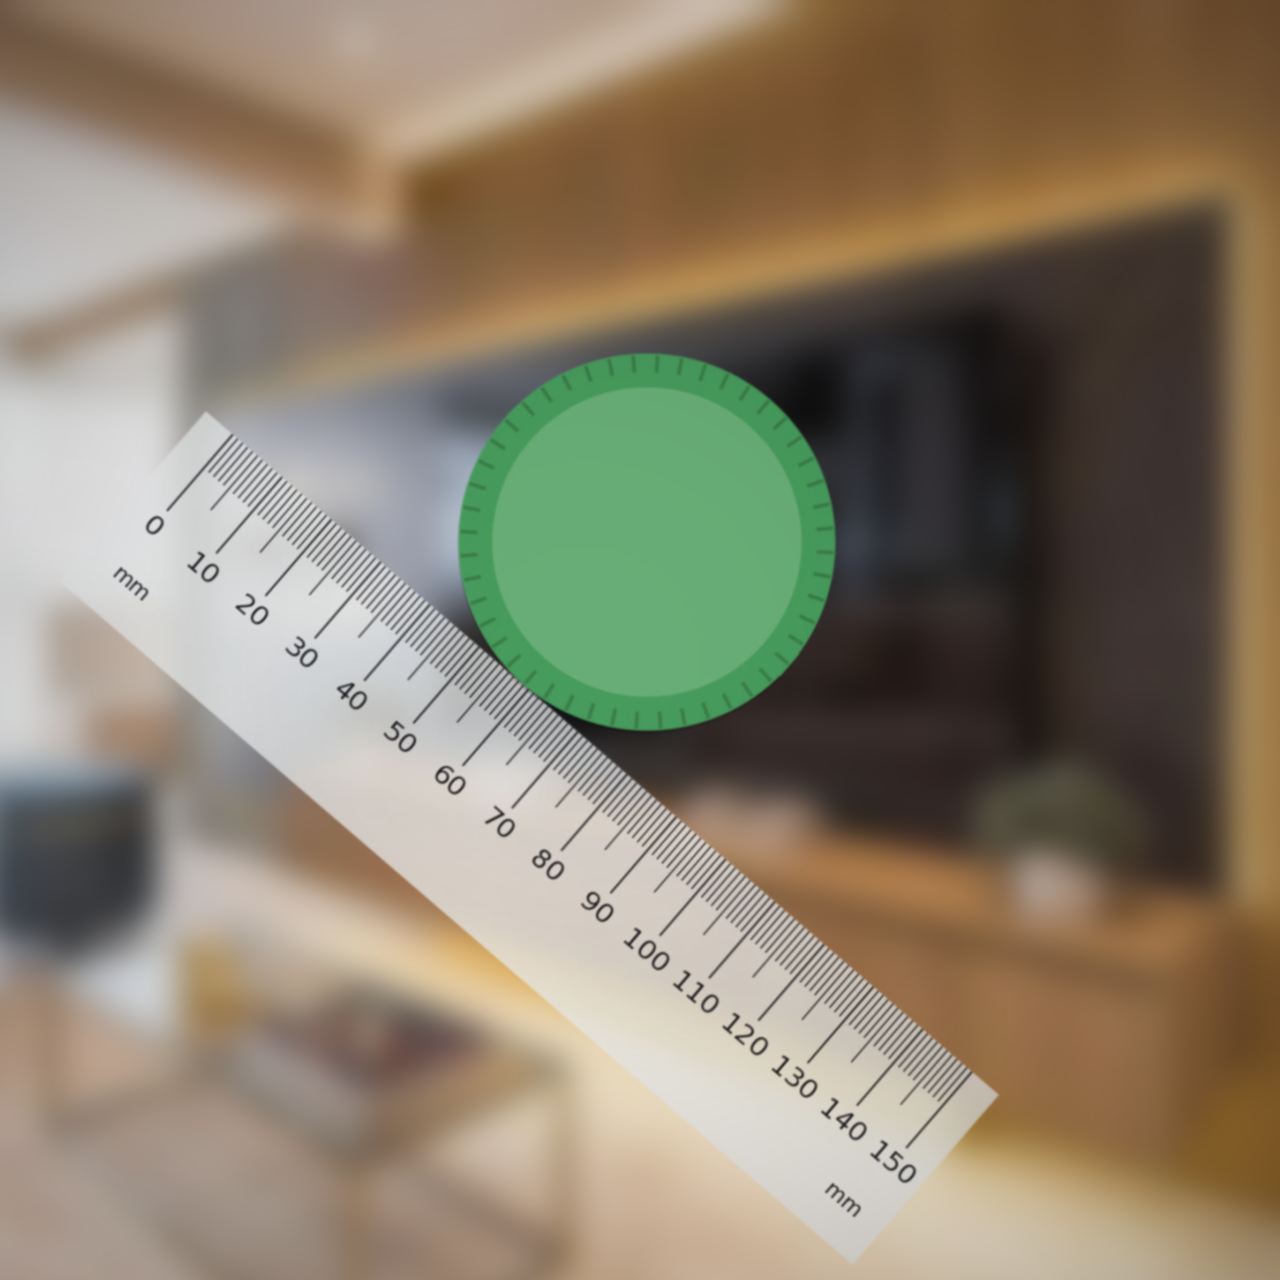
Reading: 58 mm
